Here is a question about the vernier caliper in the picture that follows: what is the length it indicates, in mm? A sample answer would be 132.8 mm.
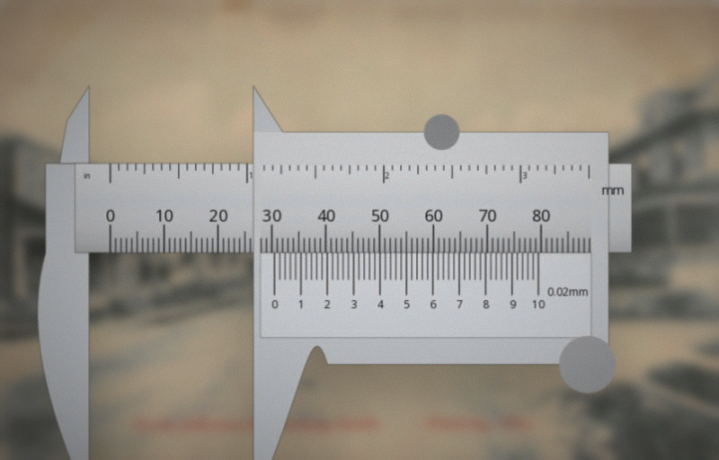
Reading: 30.5 mm
